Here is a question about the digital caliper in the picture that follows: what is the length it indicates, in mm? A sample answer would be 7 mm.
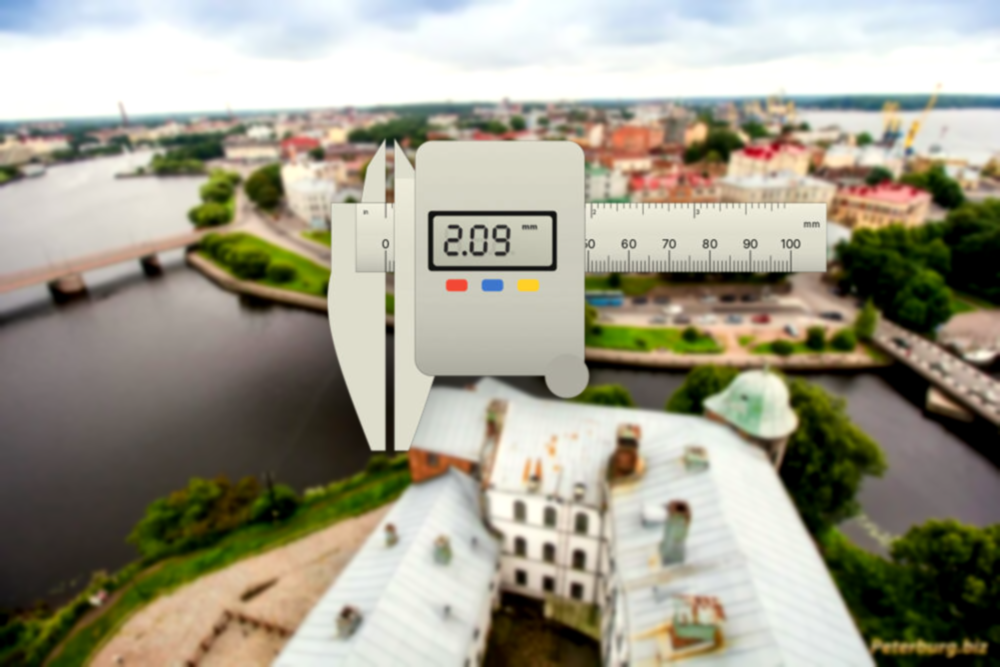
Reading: 2.09 mm
